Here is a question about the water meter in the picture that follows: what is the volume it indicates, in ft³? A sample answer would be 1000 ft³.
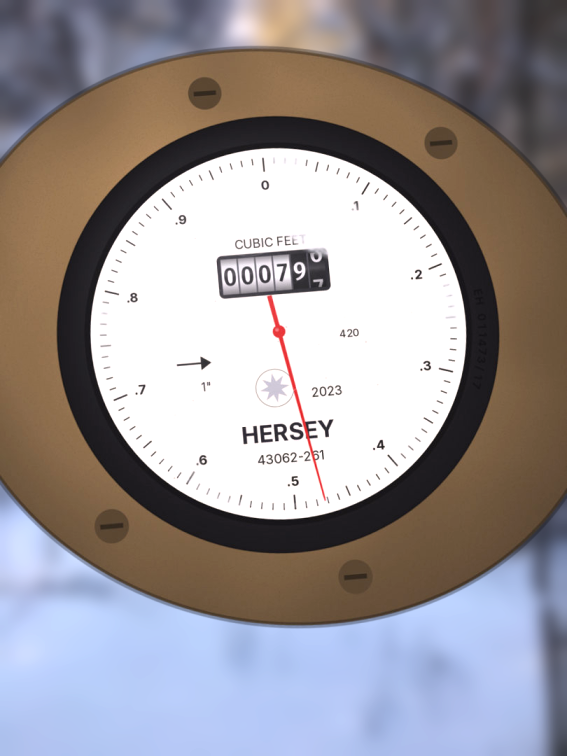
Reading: 796.47 ft³
